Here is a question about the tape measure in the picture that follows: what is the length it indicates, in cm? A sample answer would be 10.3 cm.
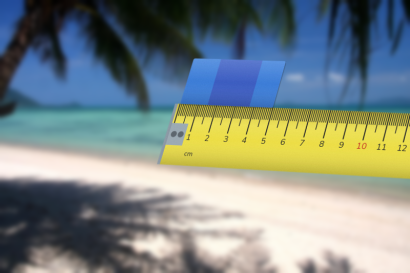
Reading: 5 cm
